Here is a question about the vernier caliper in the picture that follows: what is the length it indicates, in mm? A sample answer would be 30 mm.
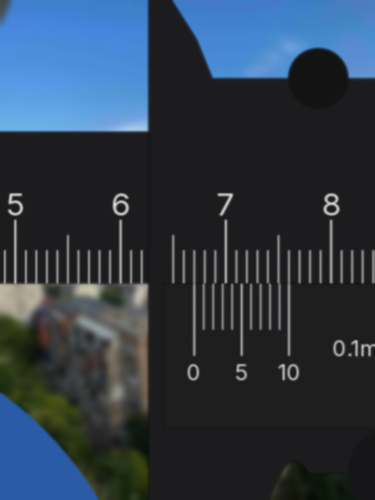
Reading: 67.0 mm
